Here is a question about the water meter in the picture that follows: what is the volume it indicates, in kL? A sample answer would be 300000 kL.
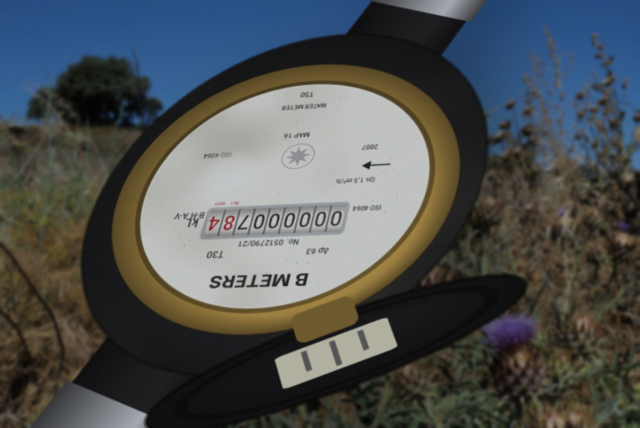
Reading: 7.84 kL
